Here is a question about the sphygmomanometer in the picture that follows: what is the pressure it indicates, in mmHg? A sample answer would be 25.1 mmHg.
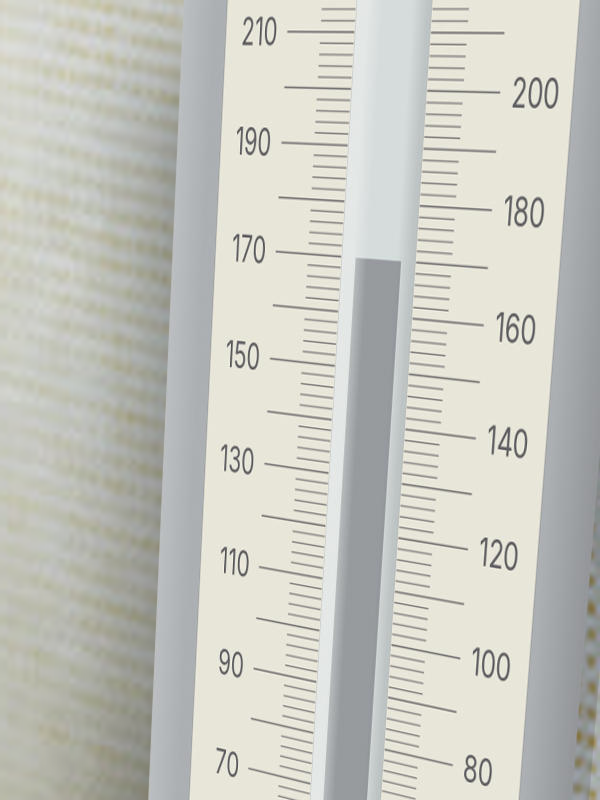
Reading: 170 mmHg
